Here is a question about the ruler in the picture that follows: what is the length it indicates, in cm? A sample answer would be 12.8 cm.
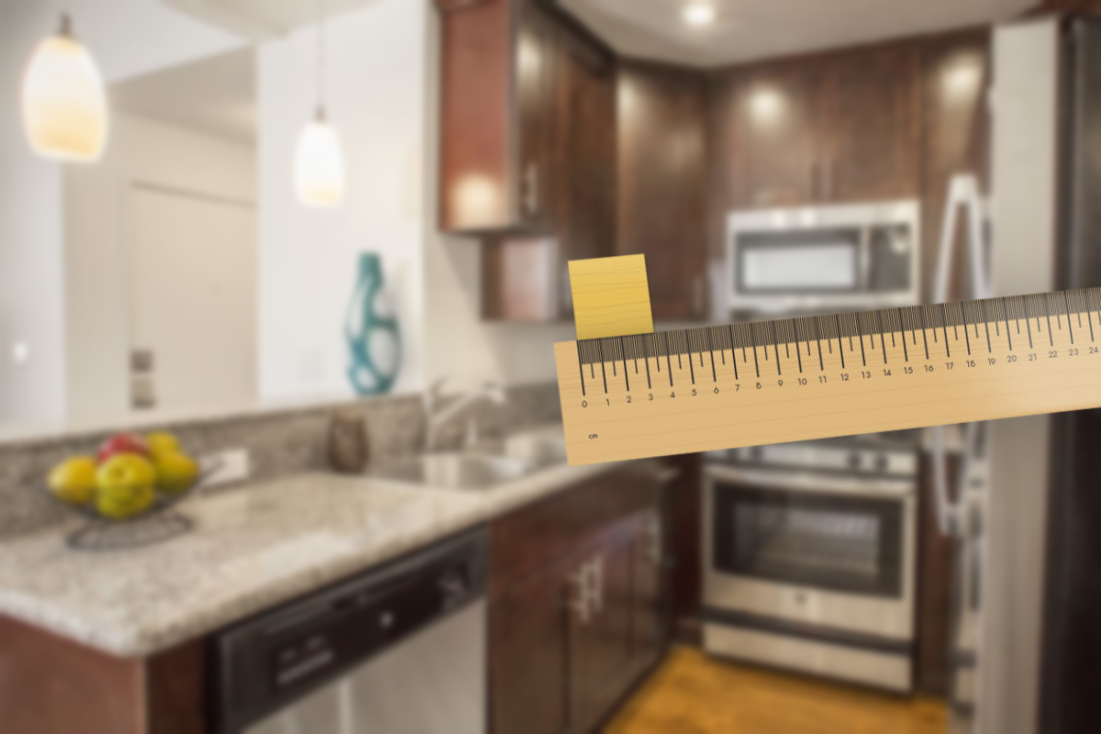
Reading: 3.5 cm
